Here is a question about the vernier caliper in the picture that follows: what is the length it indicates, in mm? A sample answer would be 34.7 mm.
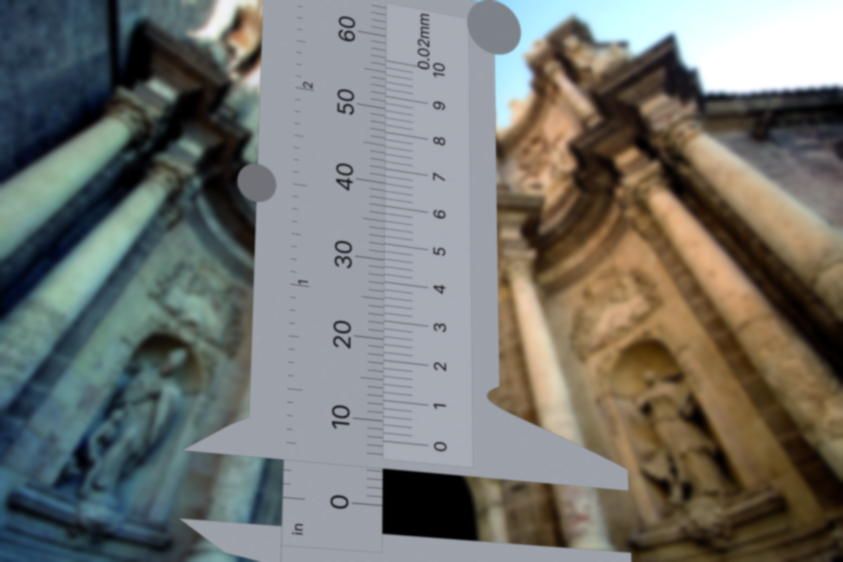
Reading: 7.6 mm
